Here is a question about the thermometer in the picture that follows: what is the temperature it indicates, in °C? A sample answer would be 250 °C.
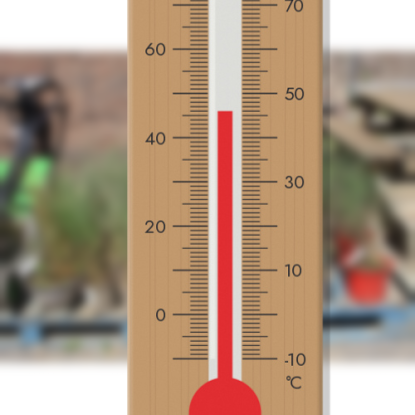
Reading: 46 °C
